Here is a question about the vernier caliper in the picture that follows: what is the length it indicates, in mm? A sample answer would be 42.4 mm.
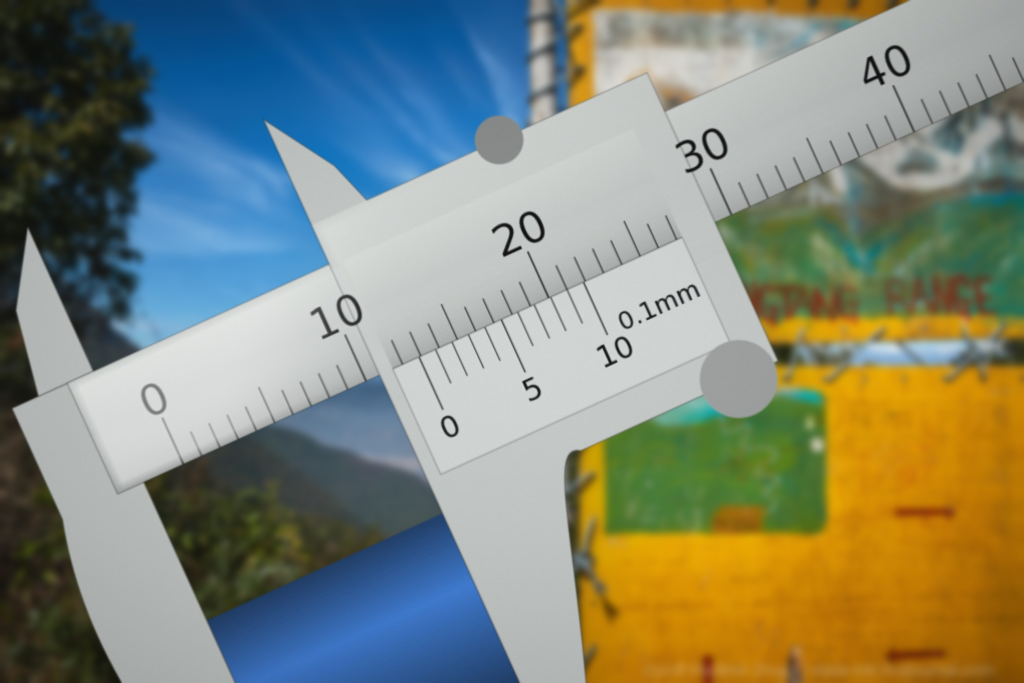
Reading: 12.9 mm
